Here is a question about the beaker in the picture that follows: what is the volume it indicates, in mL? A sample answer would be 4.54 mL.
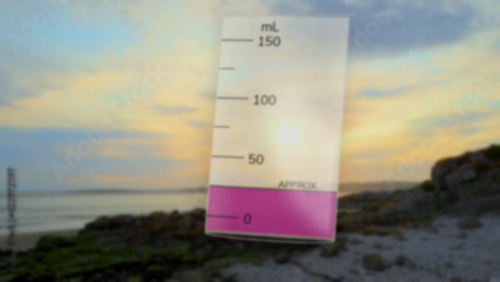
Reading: 25 mL
